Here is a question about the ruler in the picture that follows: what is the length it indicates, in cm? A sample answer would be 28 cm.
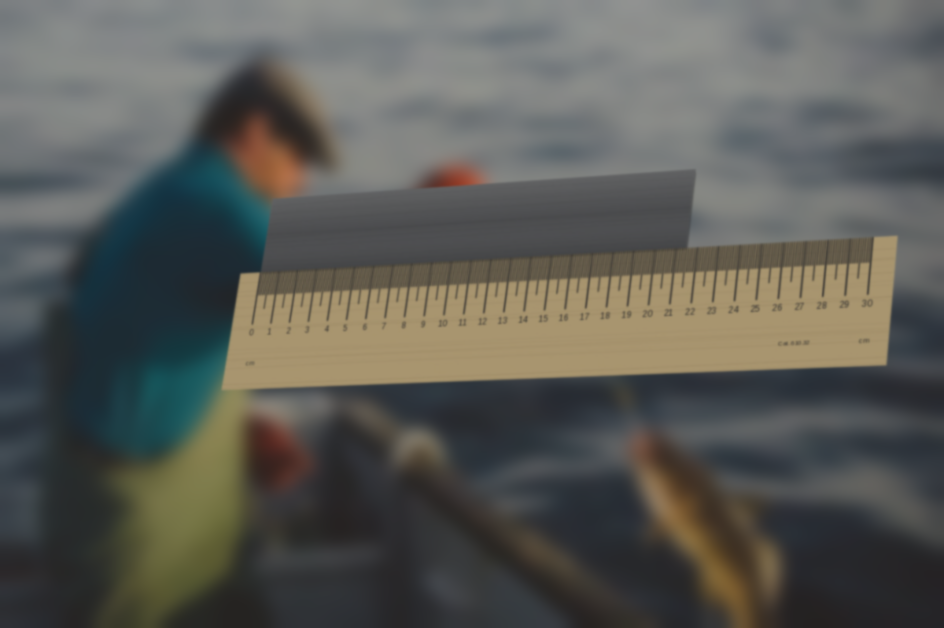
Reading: 21.5 cm
